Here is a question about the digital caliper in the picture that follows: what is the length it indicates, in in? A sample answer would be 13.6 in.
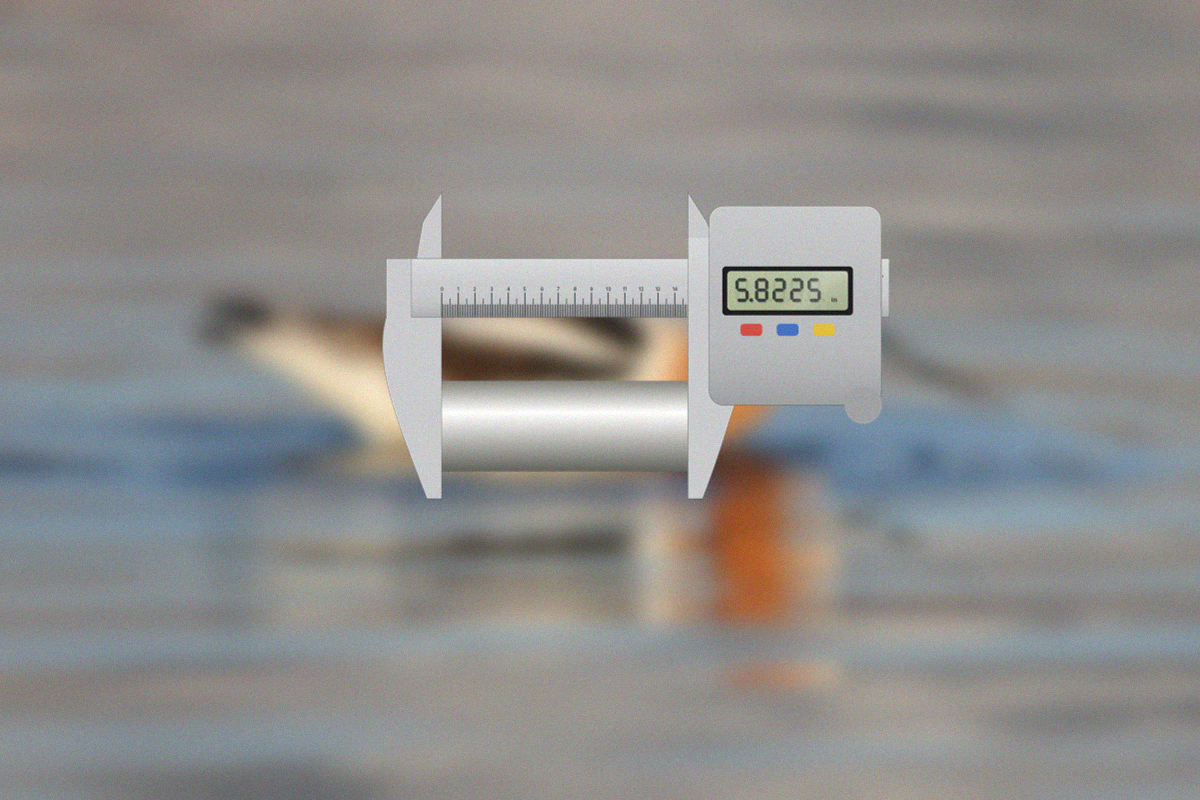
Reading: 5.8225 in
